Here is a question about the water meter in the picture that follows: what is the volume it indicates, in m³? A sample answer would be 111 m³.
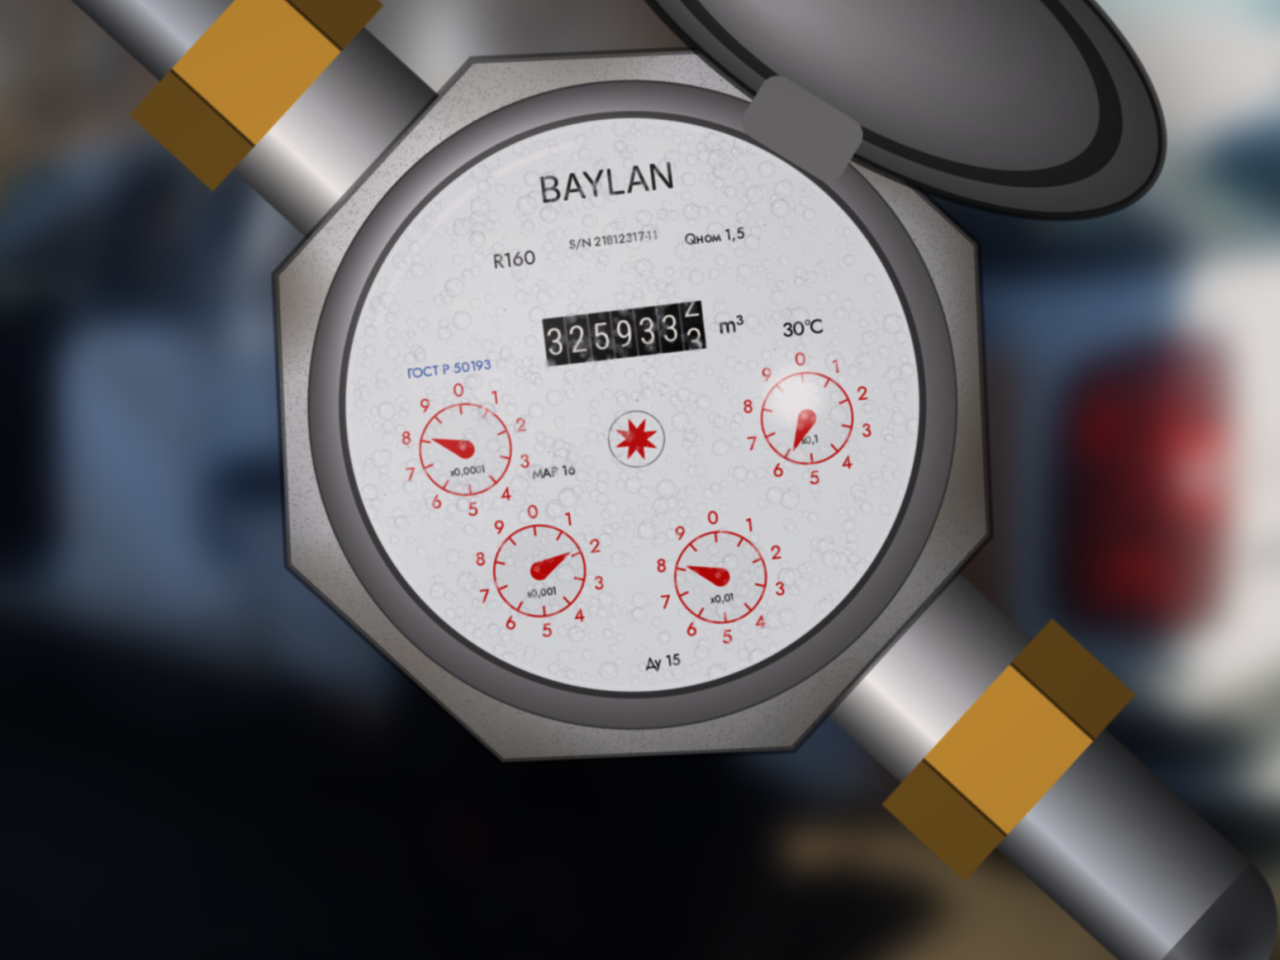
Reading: 3259332.5818 m³
